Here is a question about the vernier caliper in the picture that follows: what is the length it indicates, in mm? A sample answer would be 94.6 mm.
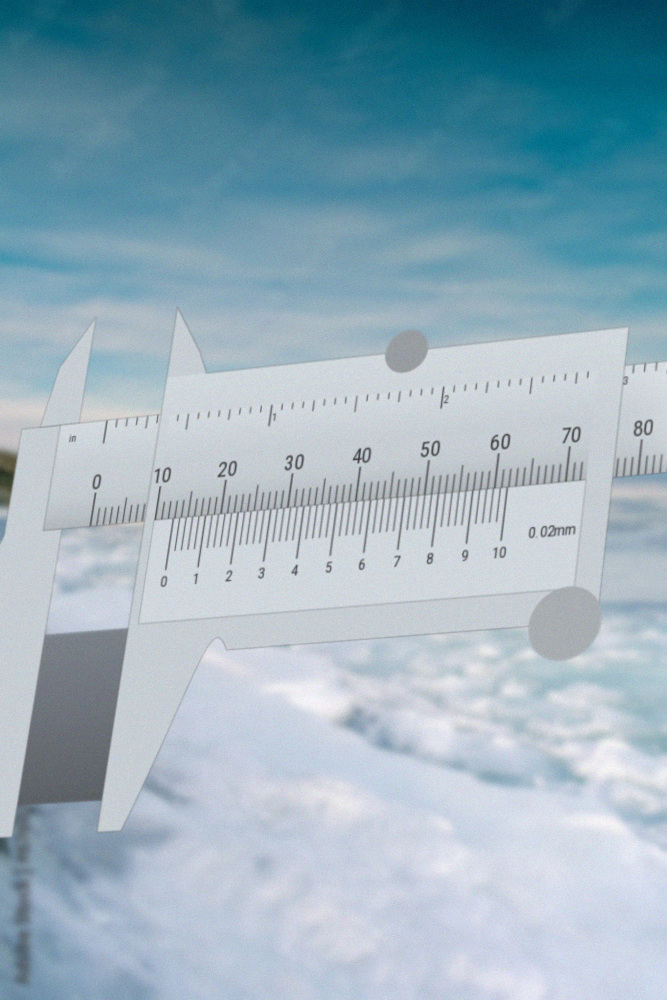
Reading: 12.8 mm
